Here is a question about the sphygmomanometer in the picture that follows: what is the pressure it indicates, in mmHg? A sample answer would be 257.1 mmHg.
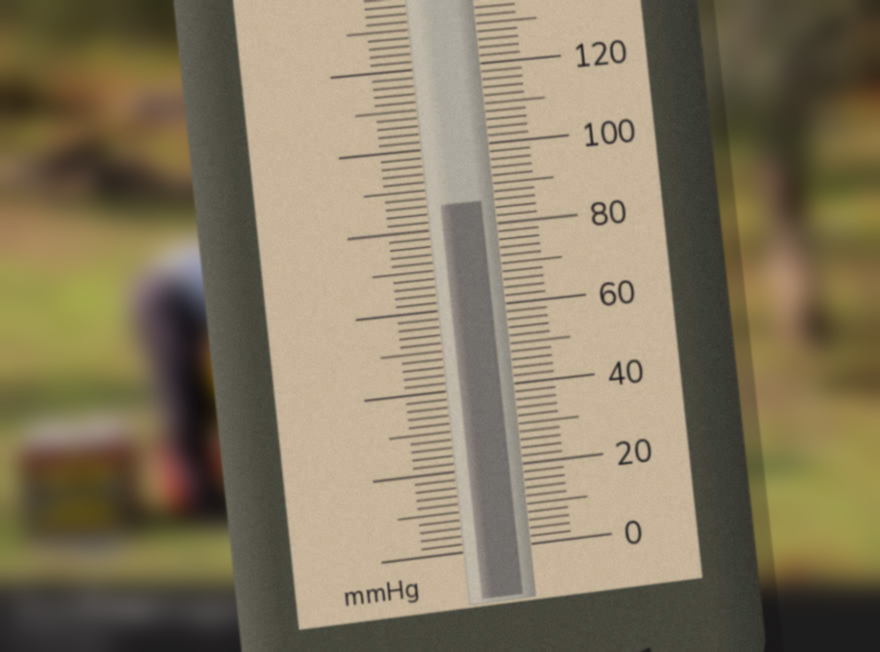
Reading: 86 mmHg
